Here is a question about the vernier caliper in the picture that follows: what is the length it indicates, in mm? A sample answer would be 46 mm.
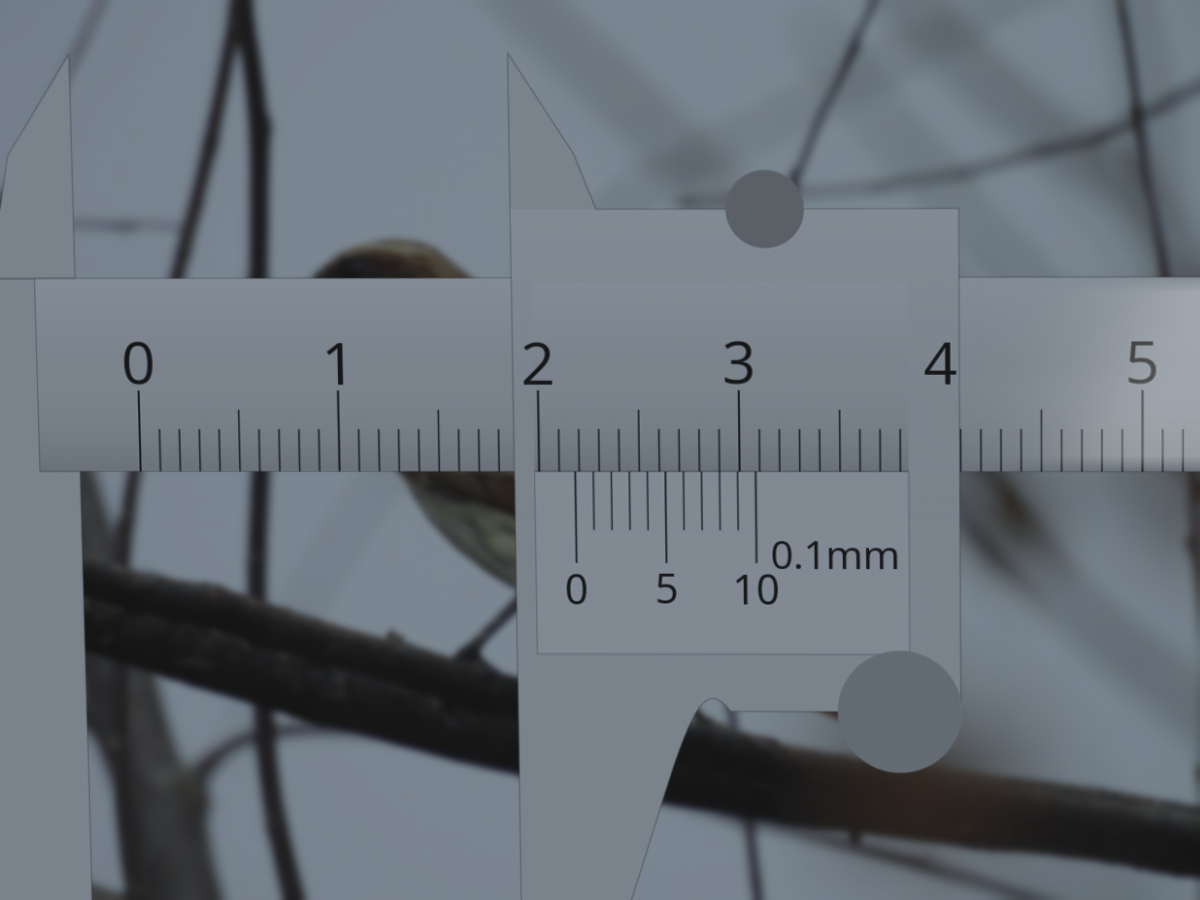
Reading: 21.8 mm
